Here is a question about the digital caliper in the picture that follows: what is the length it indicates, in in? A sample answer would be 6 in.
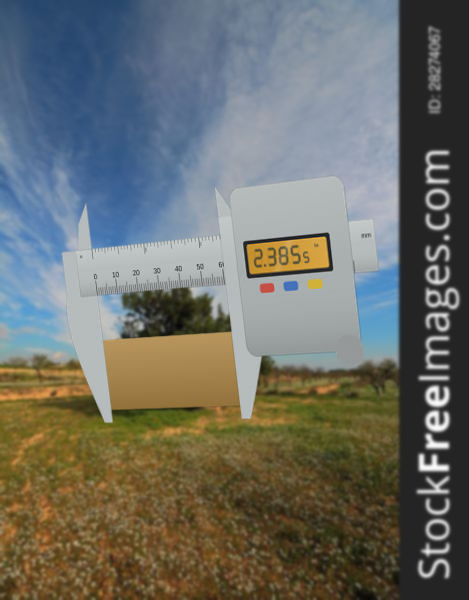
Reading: 2.3855 in
